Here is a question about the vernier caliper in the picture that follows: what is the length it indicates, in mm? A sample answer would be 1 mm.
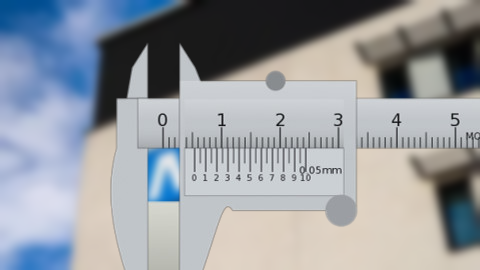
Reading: 5.4 mm
